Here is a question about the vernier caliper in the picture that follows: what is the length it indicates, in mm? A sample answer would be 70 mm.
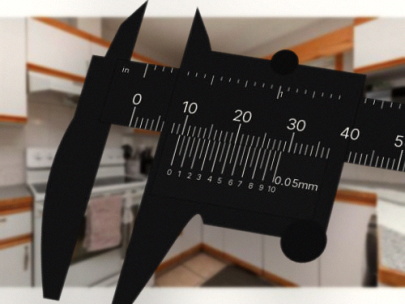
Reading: 9.6 mm
